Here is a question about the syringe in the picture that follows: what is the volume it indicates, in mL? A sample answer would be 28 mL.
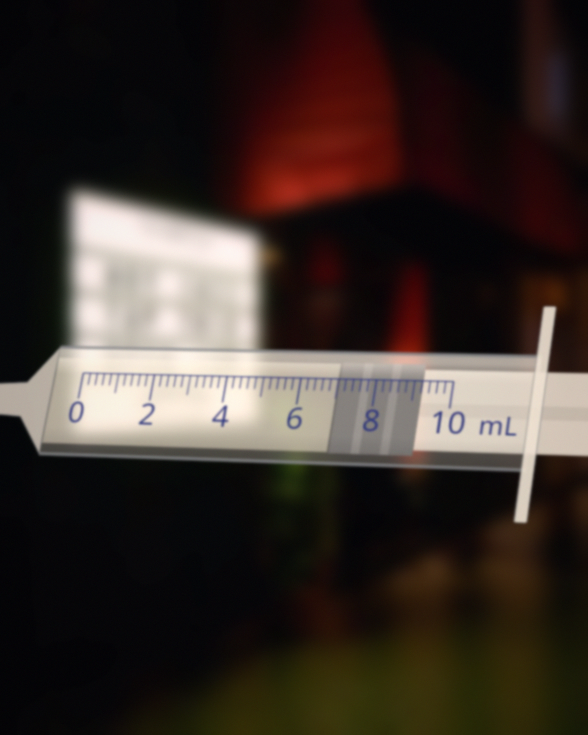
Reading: 7 mL
